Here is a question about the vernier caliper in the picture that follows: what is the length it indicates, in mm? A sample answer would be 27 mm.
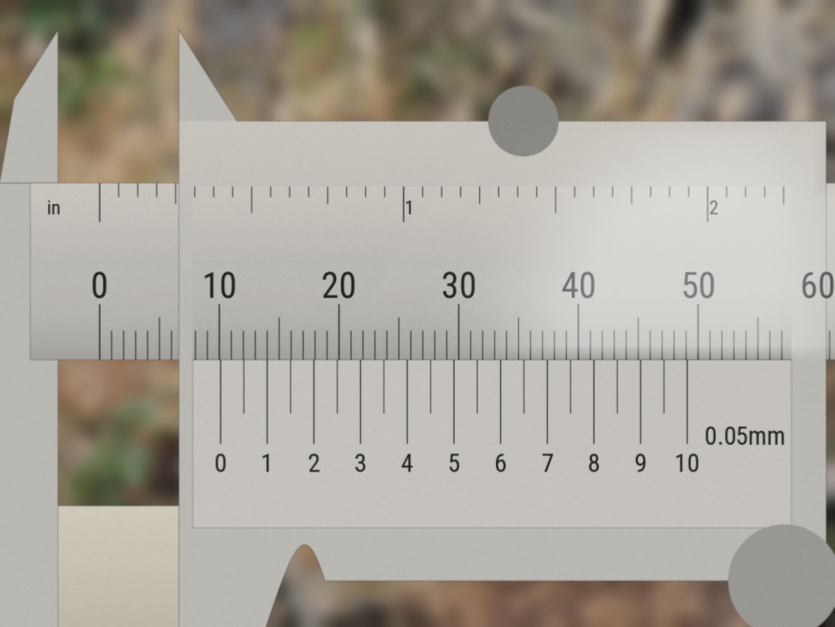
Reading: 10.1 mm
